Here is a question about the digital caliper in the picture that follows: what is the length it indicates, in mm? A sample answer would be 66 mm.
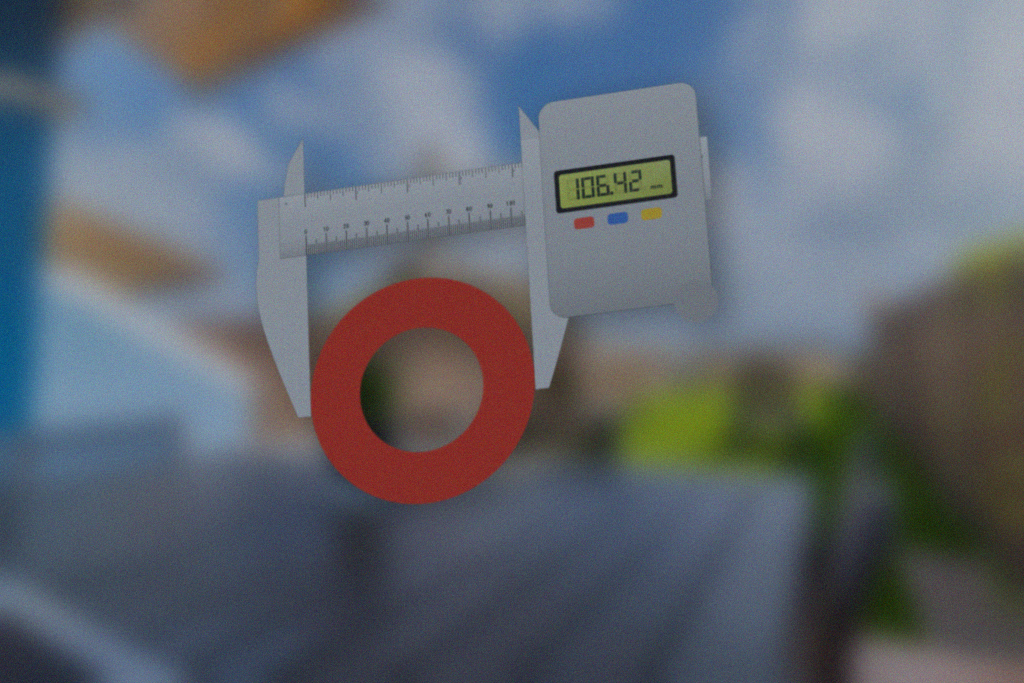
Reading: 106.42 mm
